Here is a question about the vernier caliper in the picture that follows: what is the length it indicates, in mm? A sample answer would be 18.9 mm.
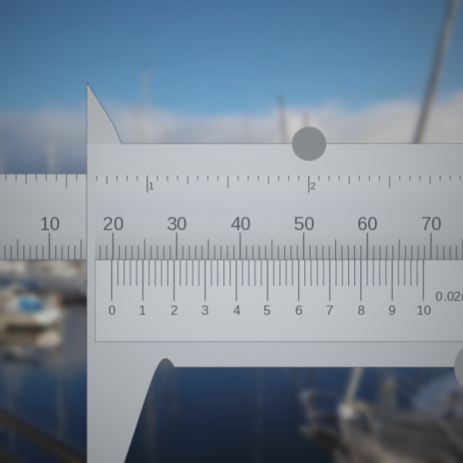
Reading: 19.8 mm
